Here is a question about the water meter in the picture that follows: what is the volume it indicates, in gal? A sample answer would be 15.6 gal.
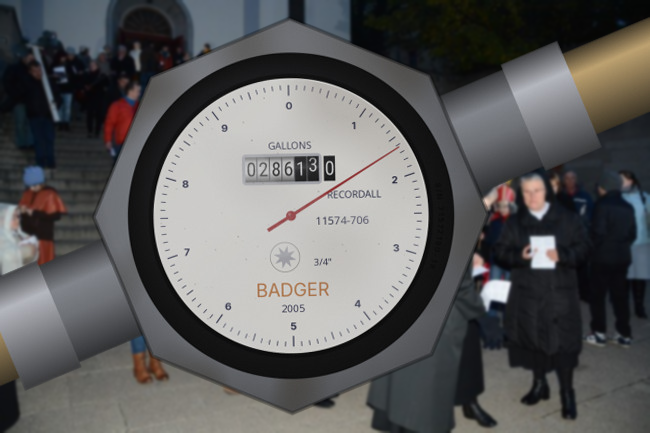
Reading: 286131.6 gal
